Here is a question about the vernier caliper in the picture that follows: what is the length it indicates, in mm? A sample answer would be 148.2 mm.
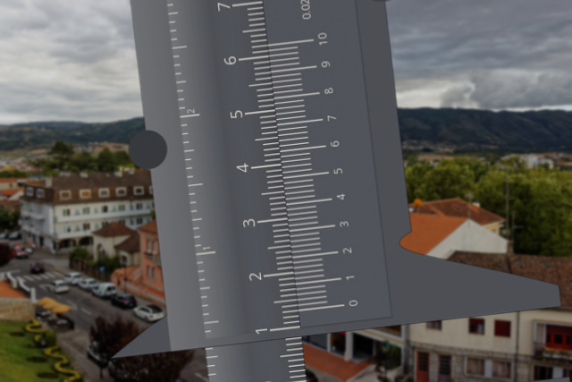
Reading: 13.0 mm
